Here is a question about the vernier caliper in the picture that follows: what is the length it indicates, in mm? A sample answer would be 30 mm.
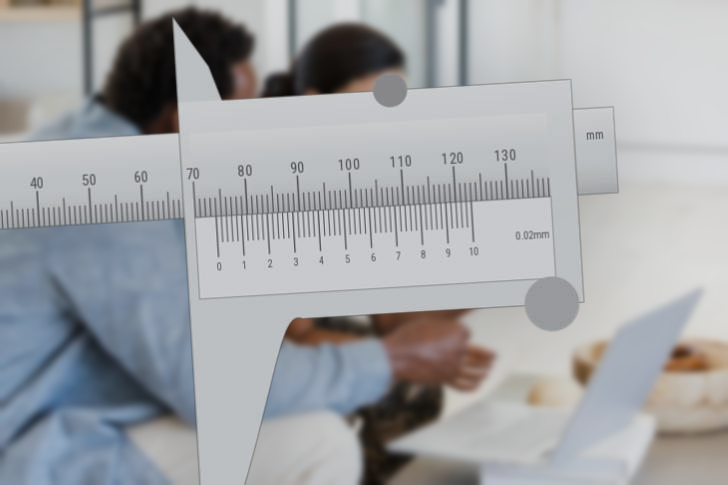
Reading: 74.0 mm
